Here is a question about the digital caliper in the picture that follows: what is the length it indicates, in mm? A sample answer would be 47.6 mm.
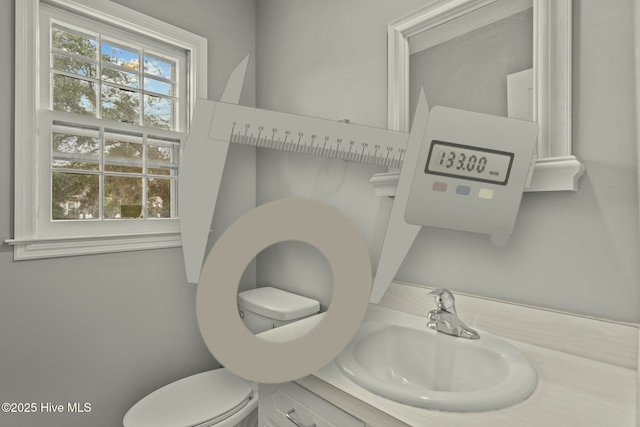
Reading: 133.00 mm
